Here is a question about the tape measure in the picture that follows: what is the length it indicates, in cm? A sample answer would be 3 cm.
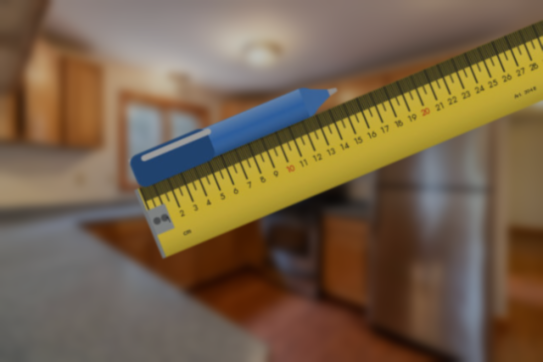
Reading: 15 cm
